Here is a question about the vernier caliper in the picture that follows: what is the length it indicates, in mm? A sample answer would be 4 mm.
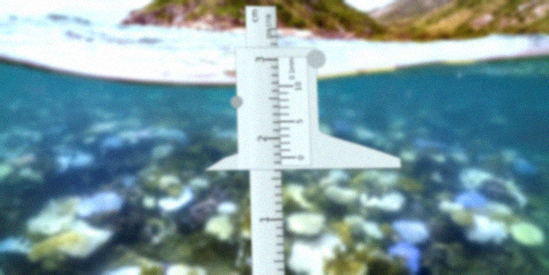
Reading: 17.6 mm
